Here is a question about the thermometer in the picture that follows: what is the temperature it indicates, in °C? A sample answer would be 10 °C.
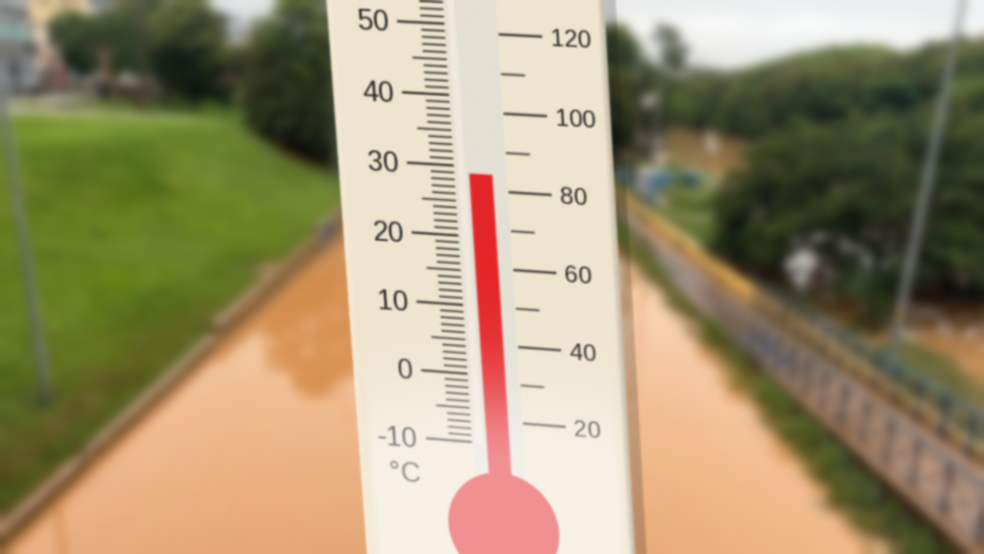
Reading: 29 °C
